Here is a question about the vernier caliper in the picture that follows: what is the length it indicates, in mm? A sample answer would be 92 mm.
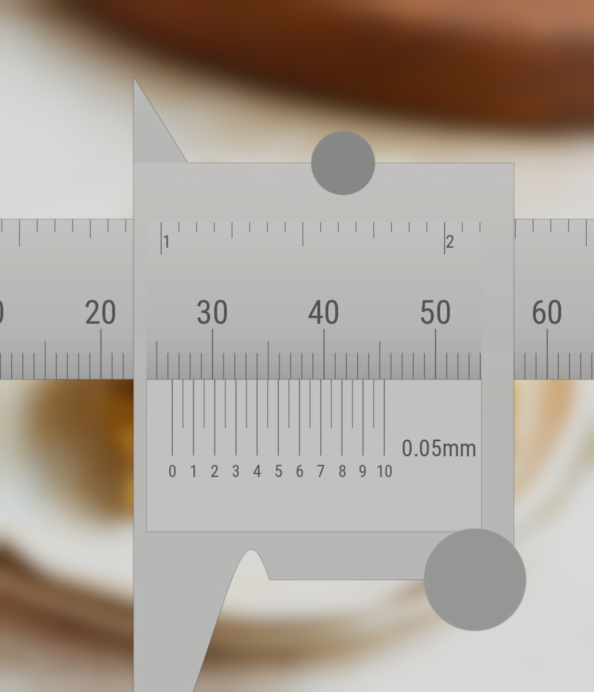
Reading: 26.4 mm
